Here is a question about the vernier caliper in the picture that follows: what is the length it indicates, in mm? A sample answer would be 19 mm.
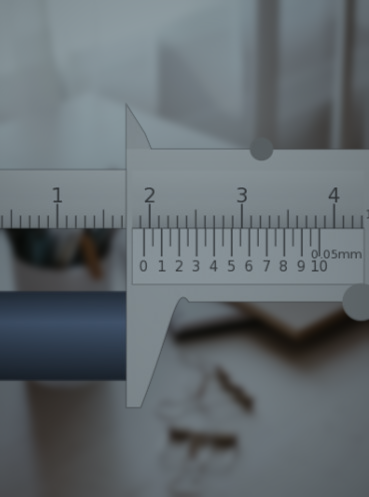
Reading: 19.4 mm
